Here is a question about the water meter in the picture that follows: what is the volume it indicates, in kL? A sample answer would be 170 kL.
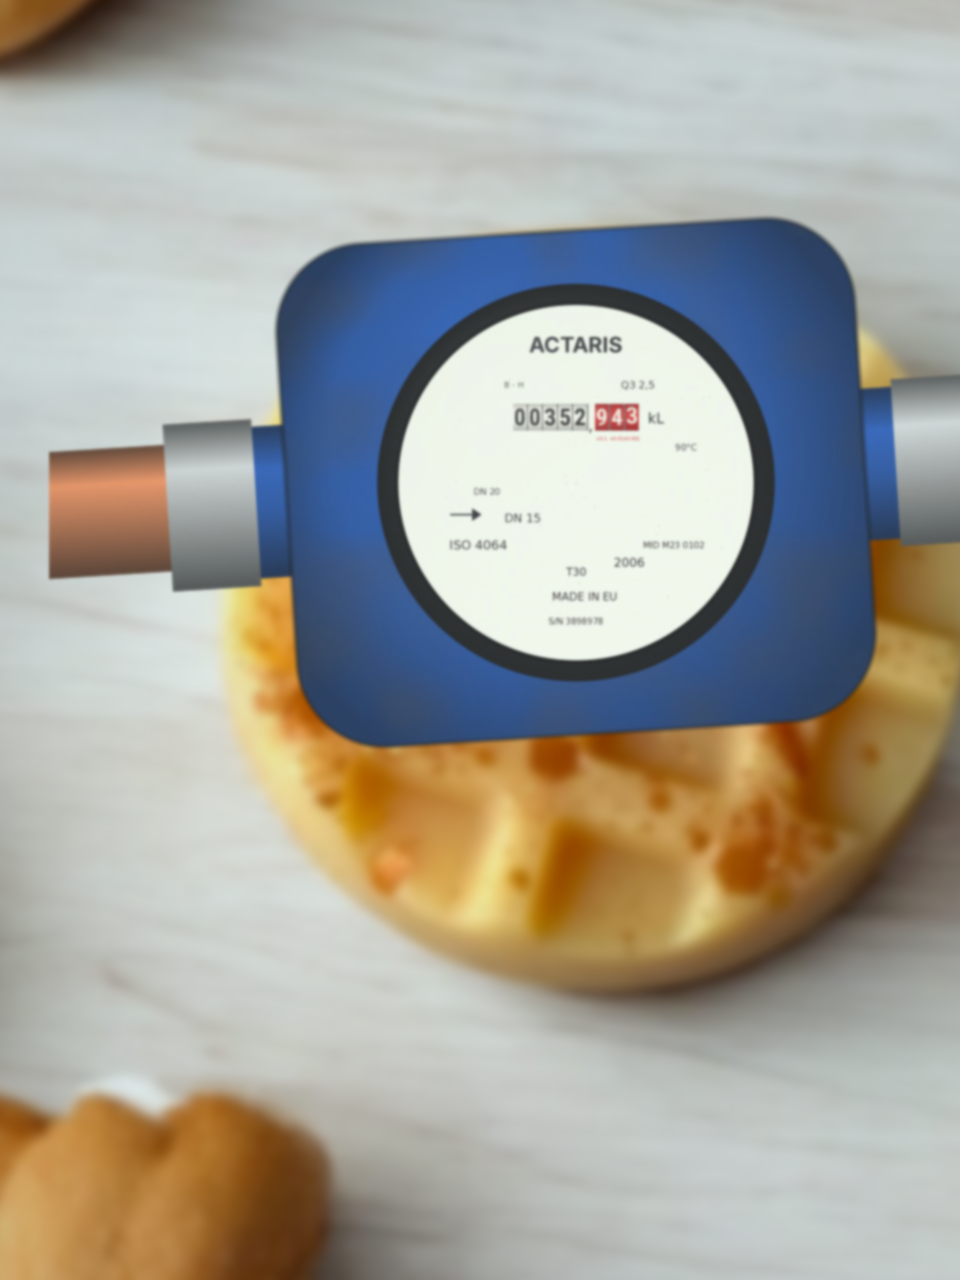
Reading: 352.943 kL
